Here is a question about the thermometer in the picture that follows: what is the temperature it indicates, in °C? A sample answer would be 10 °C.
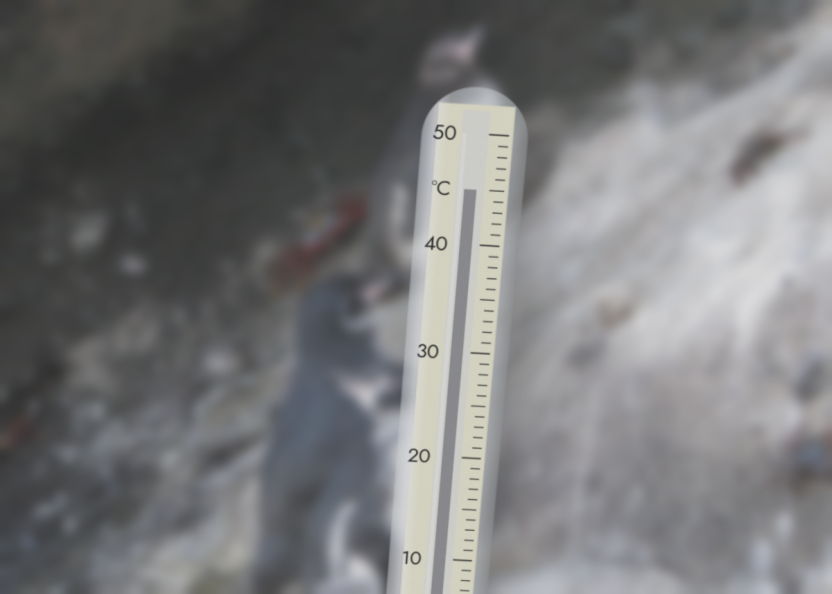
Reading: 45 °C
